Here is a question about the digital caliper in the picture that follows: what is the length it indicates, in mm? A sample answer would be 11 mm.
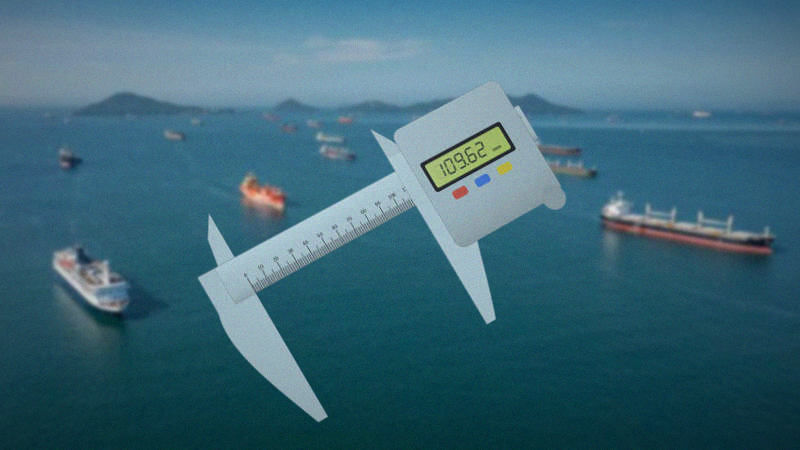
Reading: 109.62 mm
